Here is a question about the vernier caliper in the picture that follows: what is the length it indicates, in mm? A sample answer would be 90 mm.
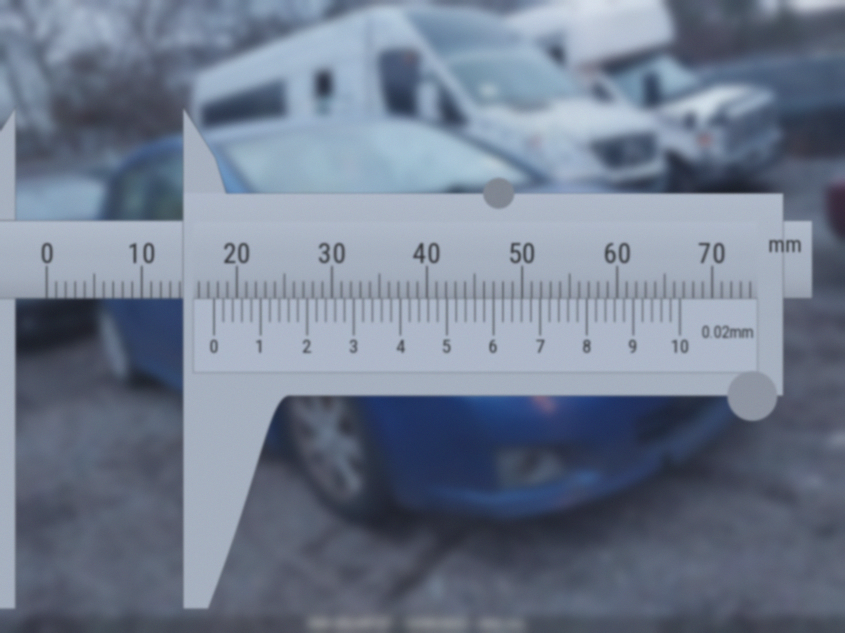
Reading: 17.6 mm
